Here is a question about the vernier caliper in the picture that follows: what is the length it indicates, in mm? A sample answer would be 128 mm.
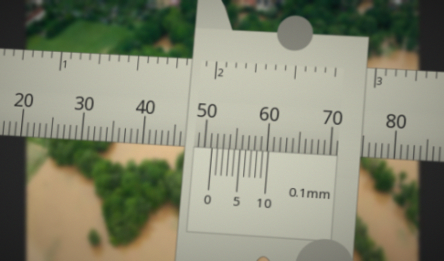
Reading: 51.2 mm
